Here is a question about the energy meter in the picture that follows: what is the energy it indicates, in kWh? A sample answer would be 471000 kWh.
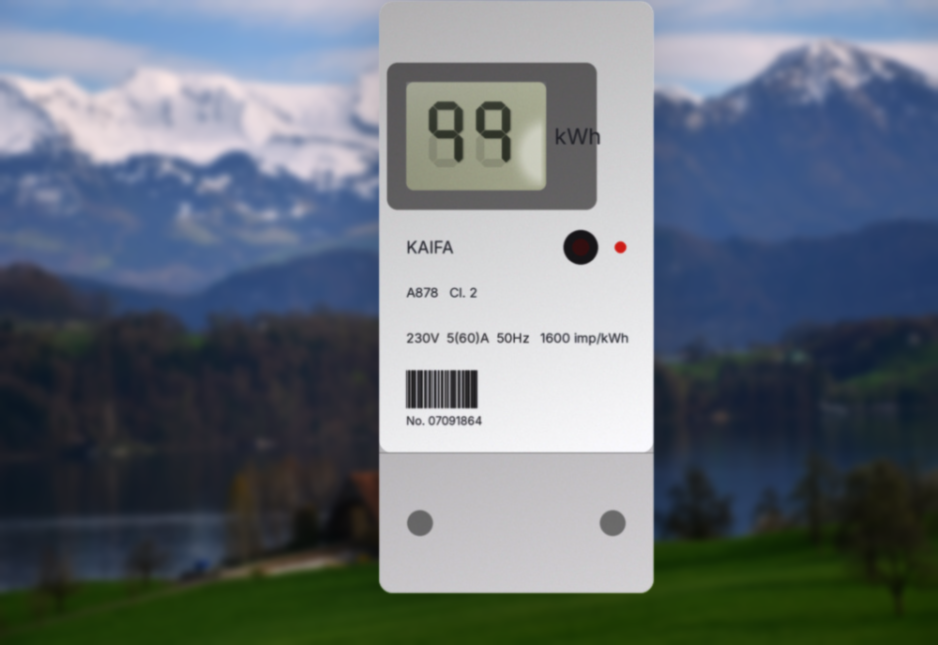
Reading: 99 kWh
